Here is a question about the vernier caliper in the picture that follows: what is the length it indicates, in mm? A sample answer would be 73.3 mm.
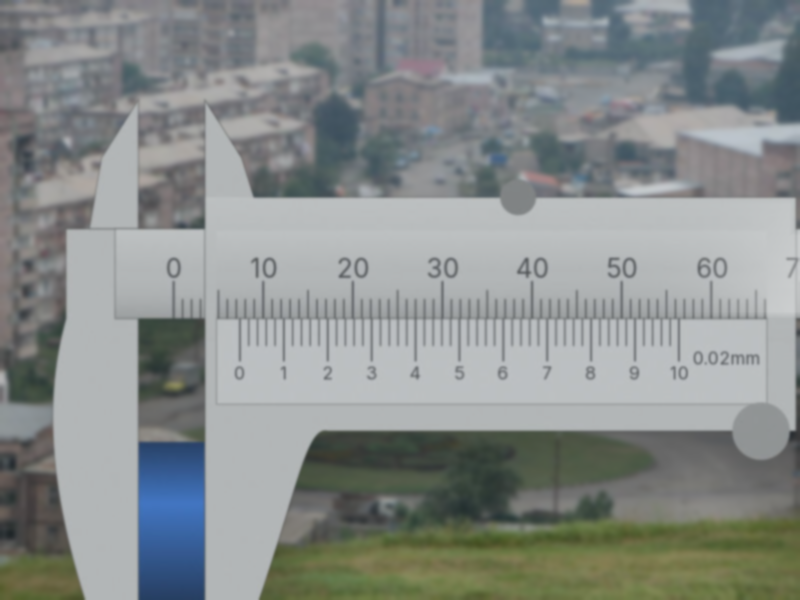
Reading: 7.4 mm
